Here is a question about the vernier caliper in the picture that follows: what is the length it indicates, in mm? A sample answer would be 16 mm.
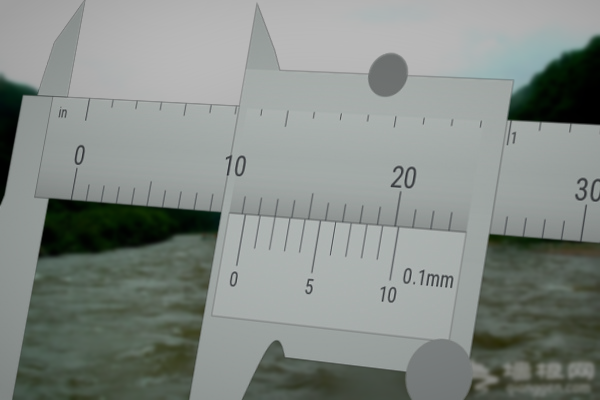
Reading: 11.2 mm
